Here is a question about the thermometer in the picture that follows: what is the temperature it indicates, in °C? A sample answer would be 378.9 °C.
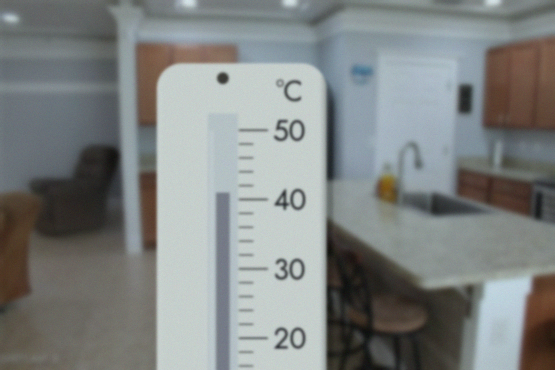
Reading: 41 °C
